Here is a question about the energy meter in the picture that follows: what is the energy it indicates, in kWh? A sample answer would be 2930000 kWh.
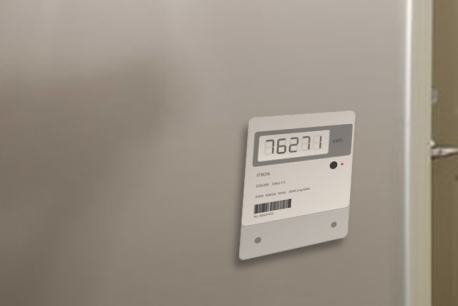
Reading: 76271 kWh
